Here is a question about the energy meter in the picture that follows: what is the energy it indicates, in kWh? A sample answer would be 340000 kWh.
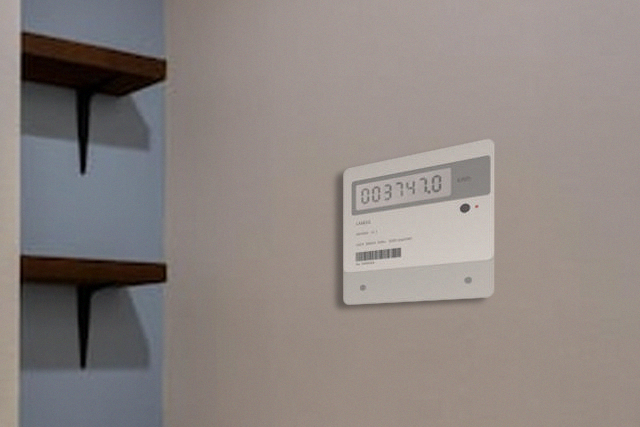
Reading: 3747.0 kWh
